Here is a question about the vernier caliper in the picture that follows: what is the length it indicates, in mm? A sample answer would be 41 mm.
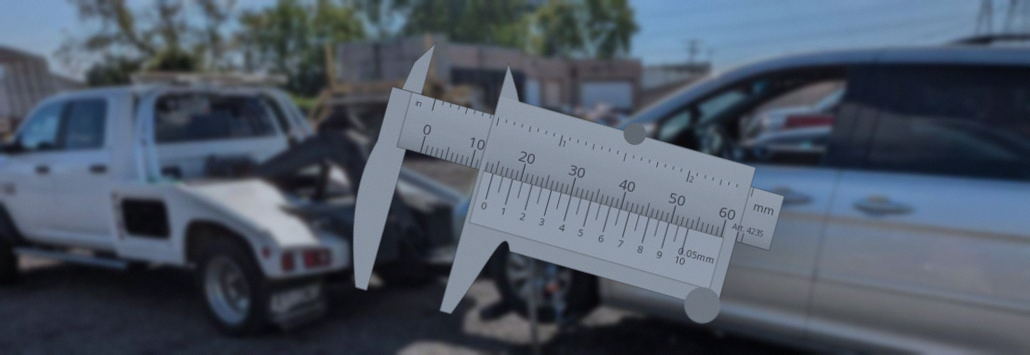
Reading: 14.5 mm
